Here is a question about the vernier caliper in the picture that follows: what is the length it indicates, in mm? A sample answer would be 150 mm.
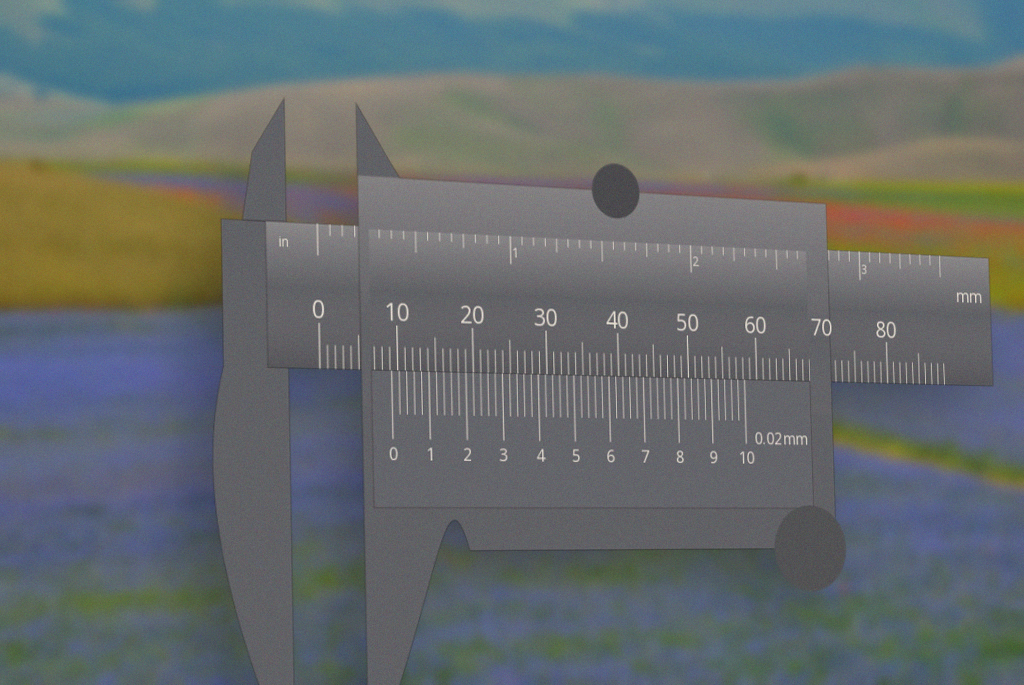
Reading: 9.2 mm
